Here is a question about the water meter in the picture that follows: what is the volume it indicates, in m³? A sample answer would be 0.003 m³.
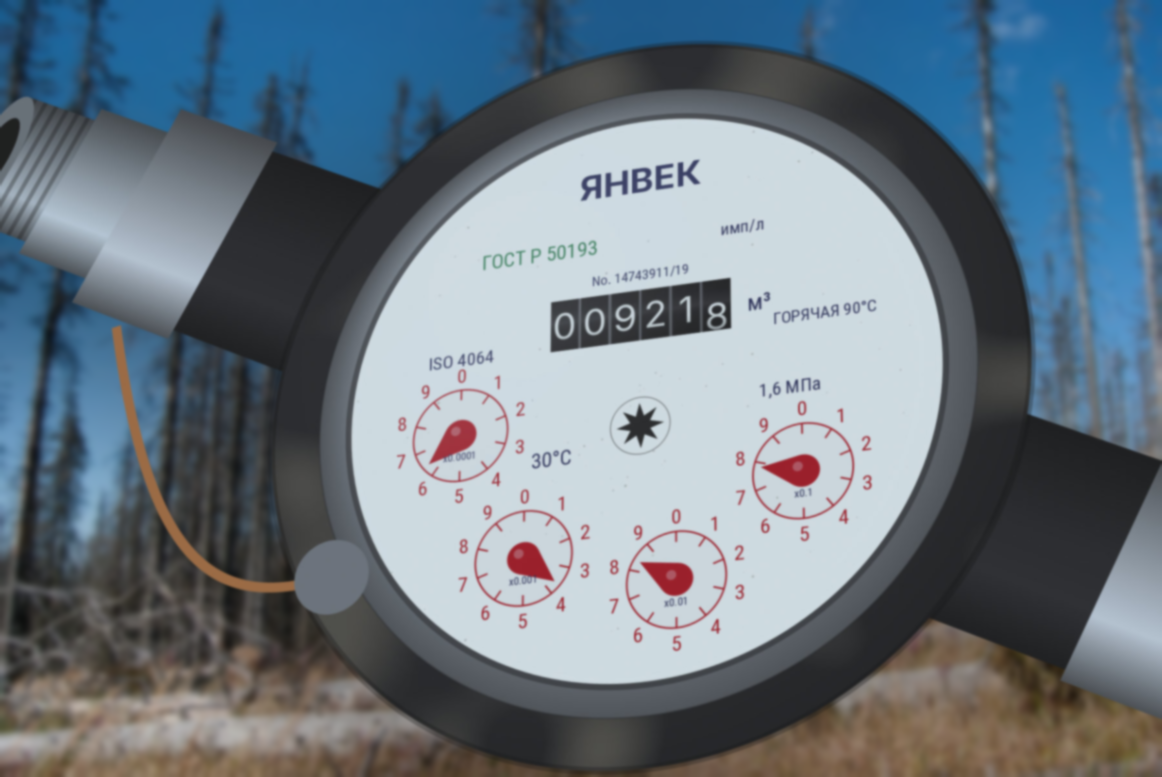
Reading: 9217.7836 m³
